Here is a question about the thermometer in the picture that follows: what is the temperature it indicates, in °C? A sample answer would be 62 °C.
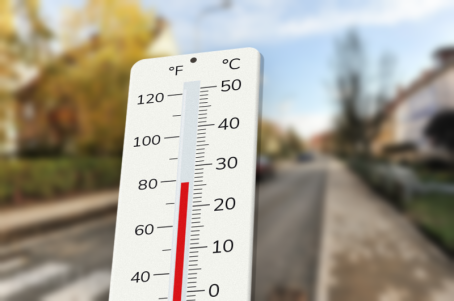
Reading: 26 °C
